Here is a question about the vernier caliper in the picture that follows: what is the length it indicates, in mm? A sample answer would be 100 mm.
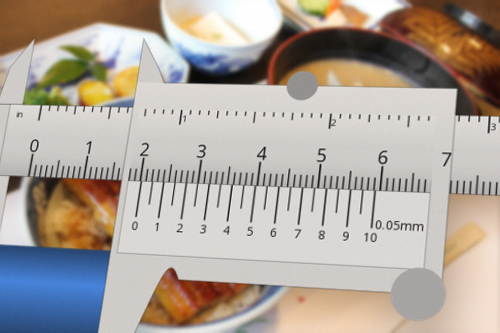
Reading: 20.2 mm
